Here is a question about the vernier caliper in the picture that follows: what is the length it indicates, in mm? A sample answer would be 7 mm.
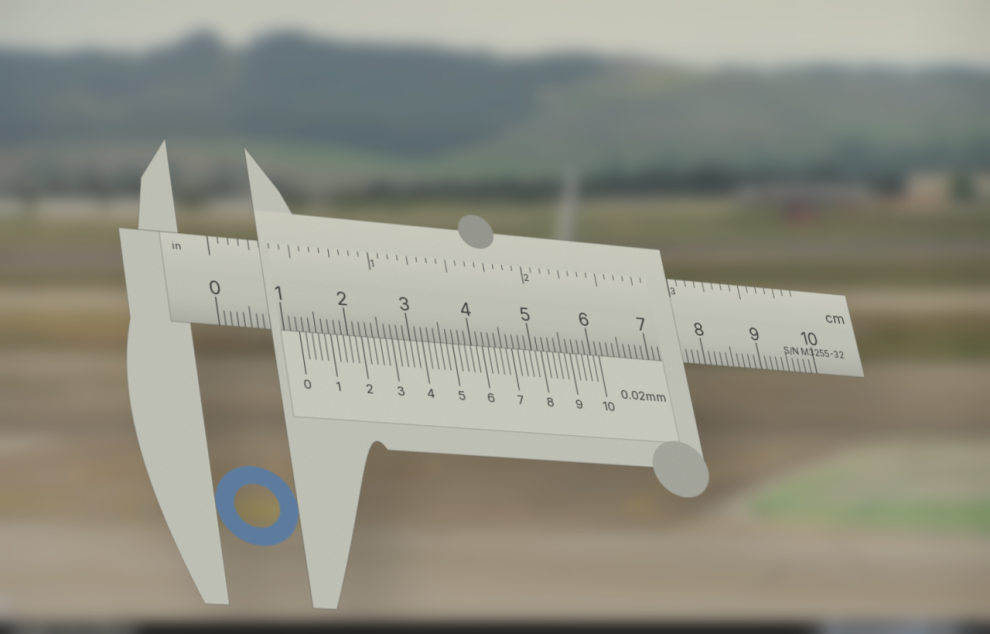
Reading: 12.4 mm
